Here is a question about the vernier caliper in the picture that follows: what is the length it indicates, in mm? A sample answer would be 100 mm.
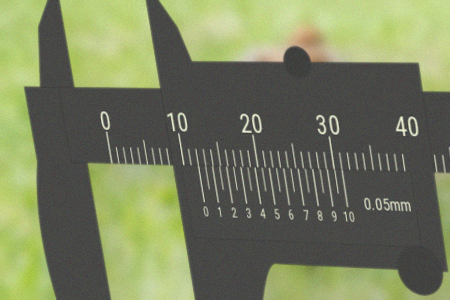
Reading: 12.0 mm
